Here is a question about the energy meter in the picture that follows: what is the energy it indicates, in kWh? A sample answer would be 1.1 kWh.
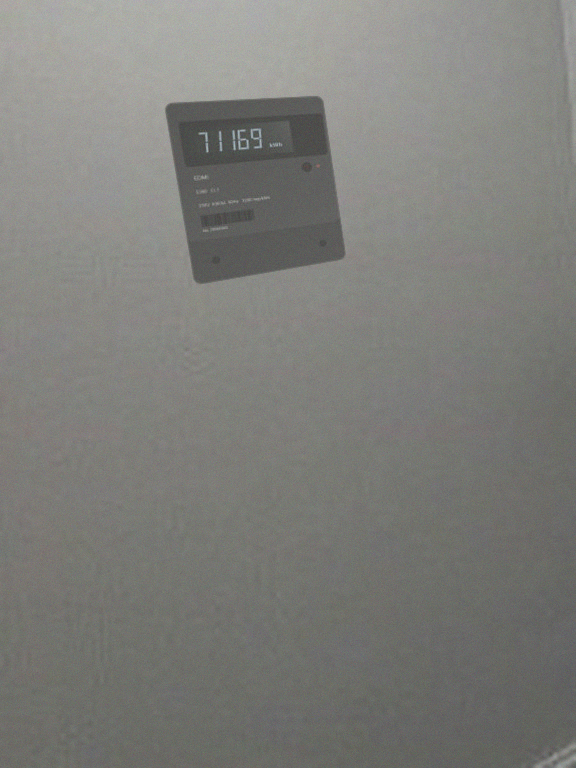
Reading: 71169 kWh
